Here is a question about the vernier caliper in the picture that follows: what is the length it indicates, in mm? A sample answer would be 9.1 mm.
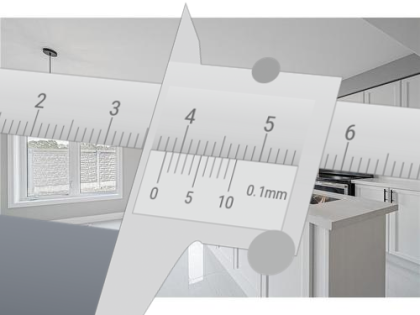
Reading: 38.2 mm
